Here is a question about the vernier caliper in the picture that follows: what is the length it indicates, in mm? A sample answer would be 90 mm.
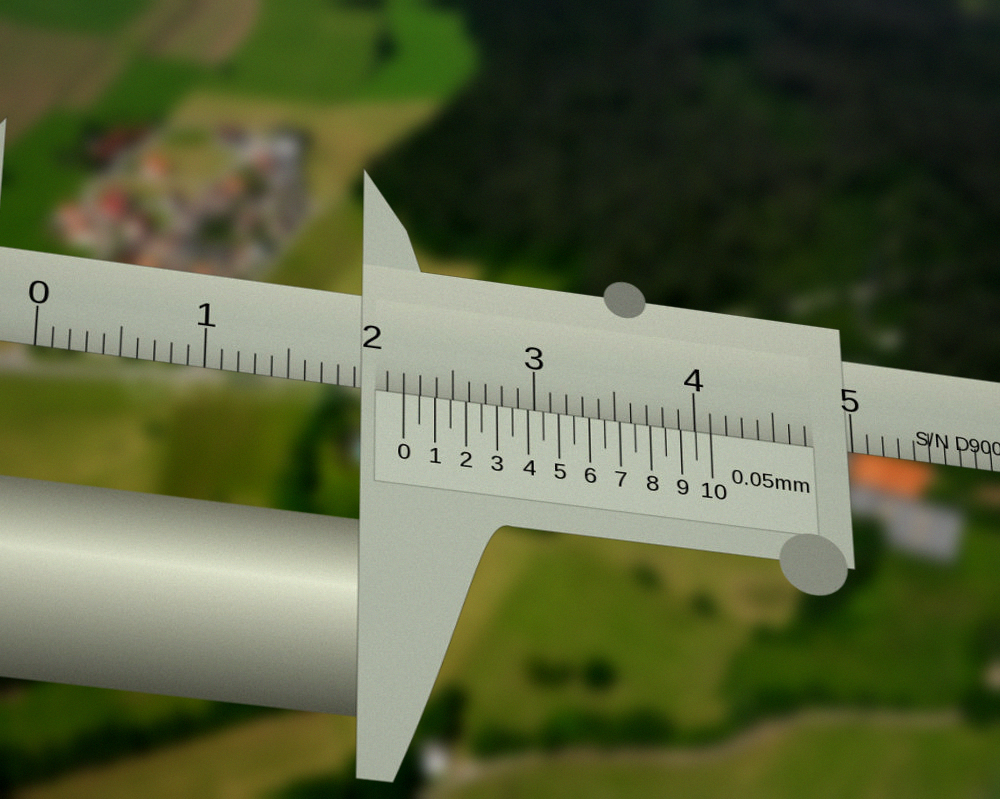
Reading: 22.0 mm
